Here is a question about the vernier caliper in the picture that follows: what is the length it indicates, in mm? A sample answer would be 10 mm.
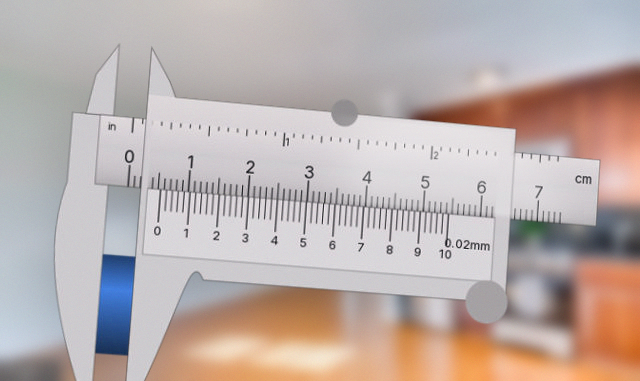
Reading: 5.4 mm
